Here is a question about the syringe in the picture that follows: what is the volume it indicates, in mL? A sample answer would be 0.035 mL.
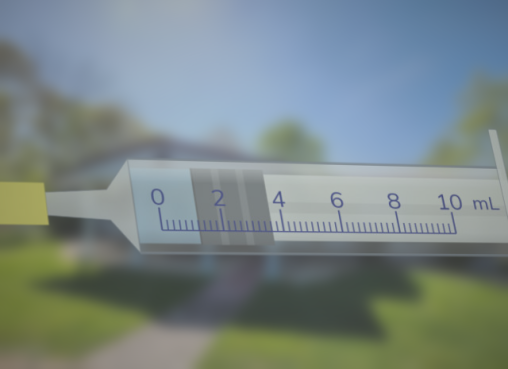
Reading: 1.2 mL
